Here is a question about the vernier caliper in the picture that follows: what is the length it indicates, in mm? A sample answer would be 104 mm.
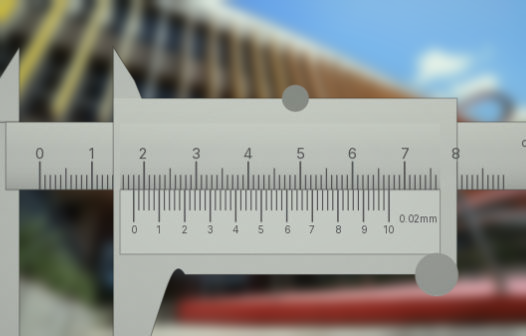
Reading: 18.0 mm
